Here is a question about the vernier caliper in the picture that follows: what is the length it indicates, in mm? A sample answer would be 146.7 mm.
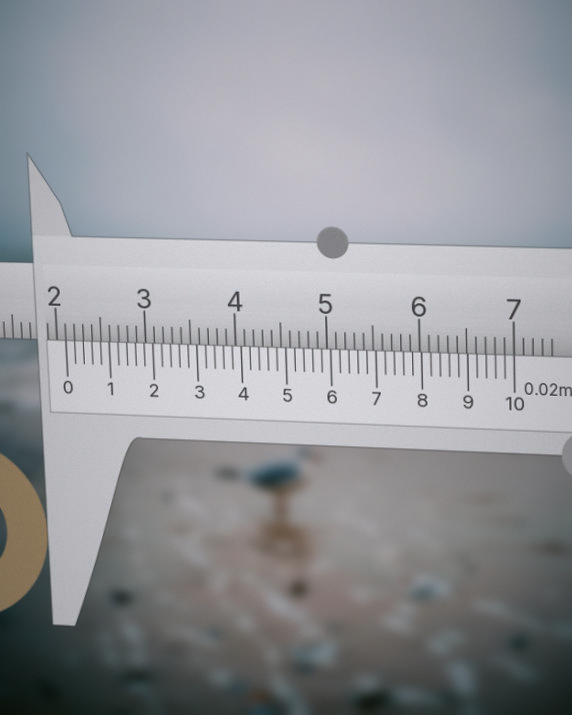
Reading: 21.0 mm
